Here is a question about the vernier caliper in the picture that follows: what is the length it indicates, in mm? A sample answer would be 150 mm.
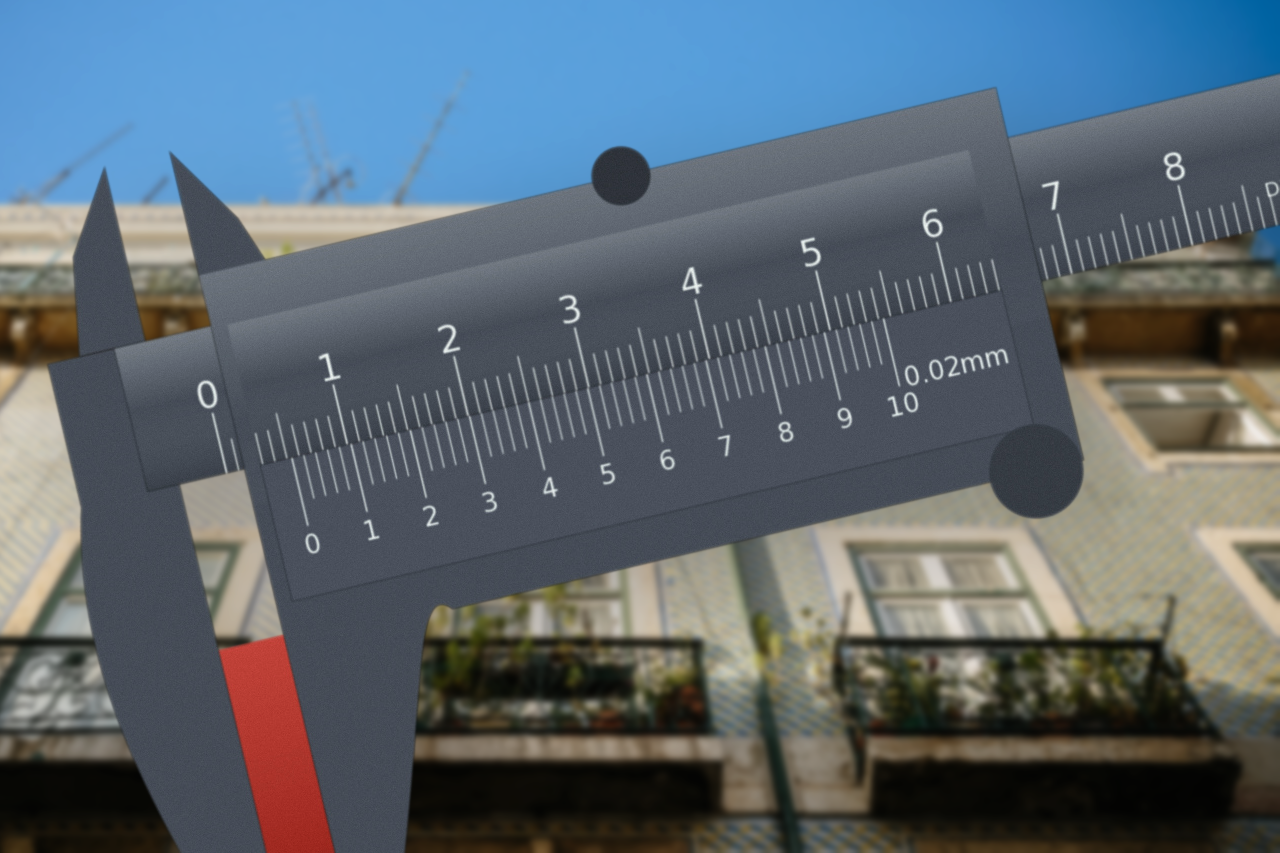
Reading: 5.4 mm
